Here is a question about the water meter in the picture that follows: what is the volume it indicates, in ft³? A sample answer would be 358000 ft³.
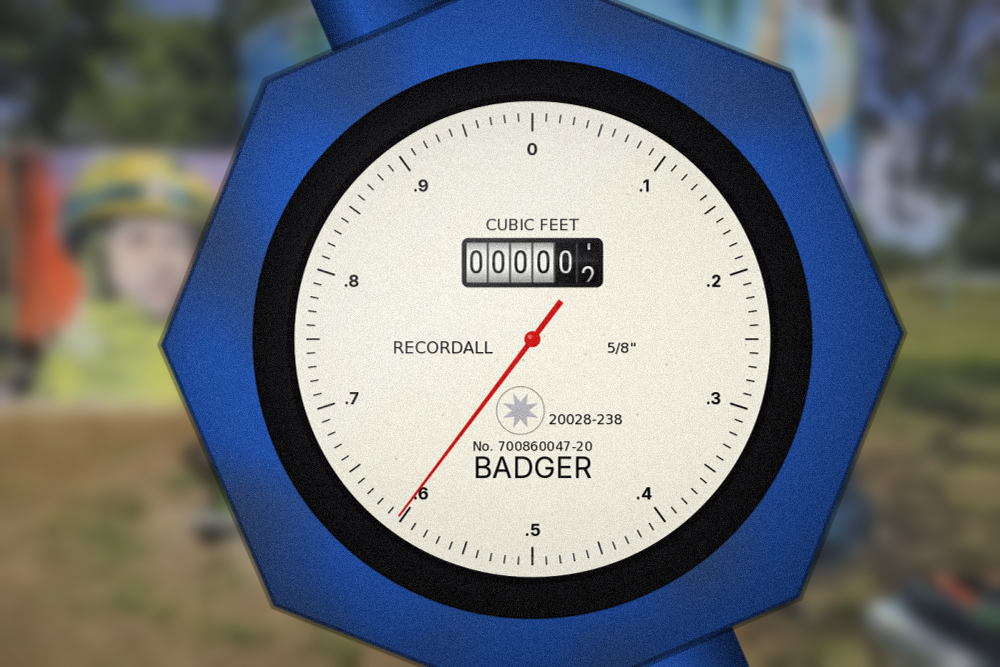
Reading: 1.60 ft³
